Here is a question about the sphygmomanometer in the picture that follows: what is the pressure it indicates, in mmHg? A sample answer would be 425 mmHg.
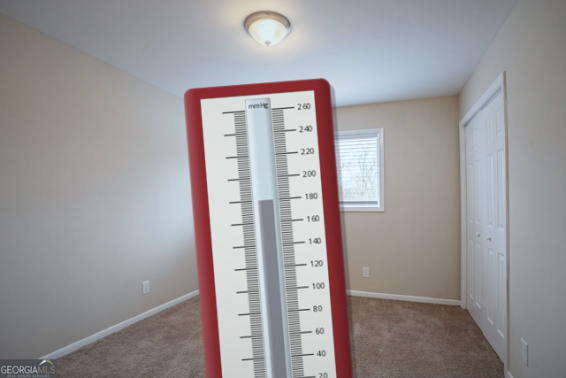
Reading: 180 mmHg
